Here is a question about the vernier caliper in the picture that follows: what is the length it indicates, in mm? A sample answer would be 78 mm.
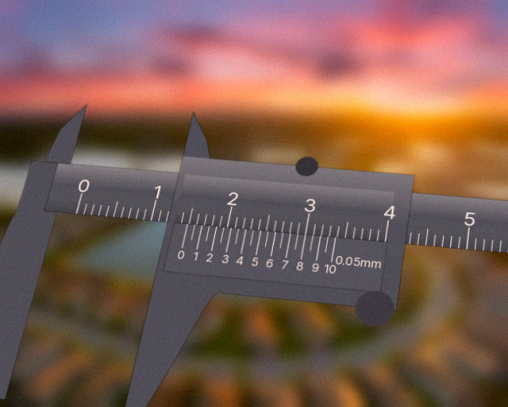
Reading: 14.8 mm
